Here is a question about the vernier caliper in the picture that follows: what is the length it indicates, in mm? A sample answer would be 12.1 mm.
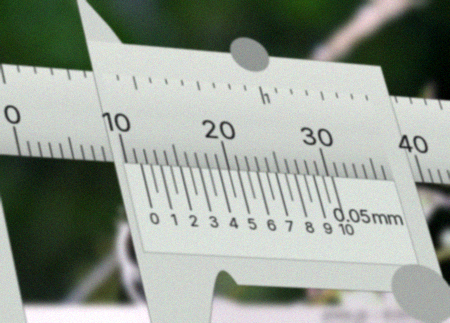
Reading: 11.4 mm
